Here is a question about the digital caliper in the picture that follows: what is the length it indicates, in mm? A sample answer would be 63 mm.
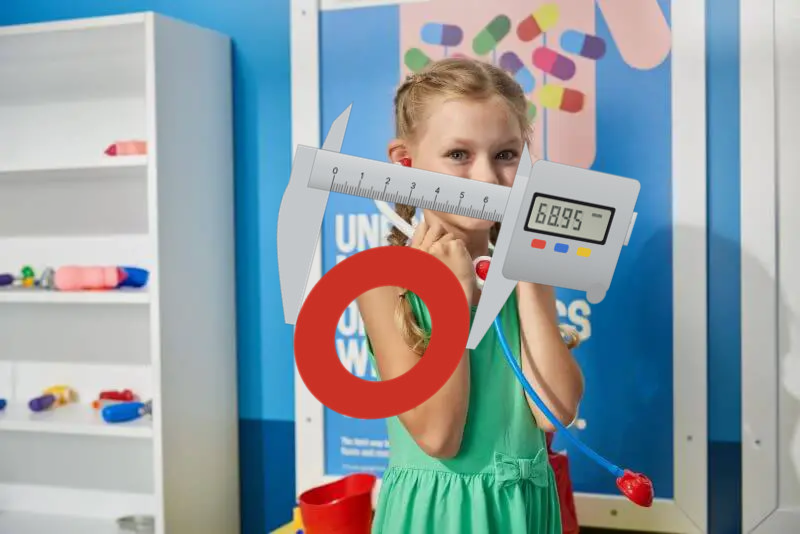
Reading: 68.95 mm
